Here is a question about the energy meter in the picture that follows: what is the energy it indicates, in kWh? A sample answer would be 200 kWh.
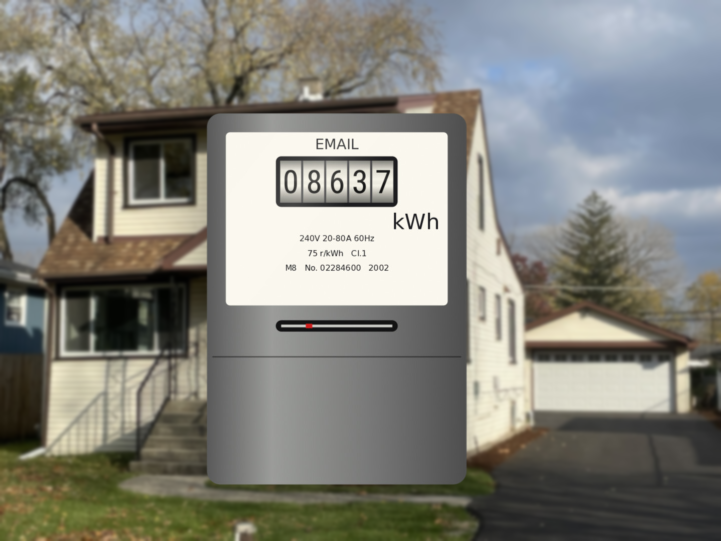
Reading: 8637 kWh
